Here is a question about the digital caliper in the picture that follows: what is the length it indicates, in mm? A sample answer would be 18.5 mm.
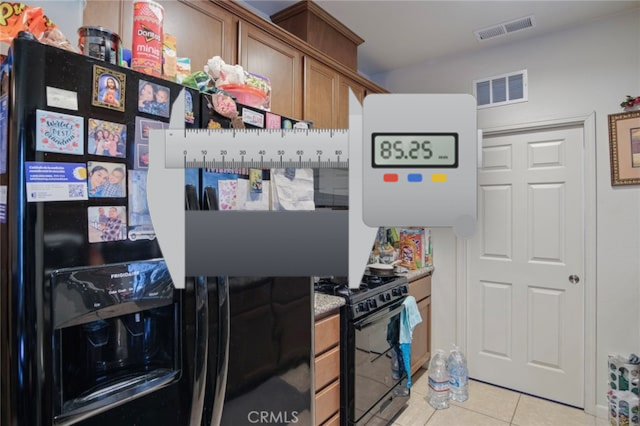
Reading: 85.25 mm
